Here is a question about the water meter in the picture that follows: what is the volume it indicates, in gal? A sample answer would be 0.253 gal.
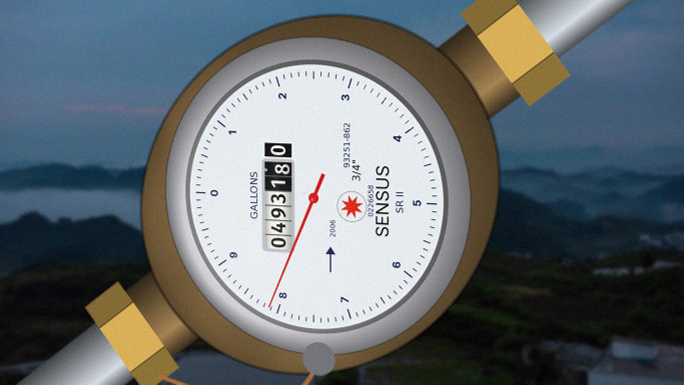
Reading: 493178.1 gal
